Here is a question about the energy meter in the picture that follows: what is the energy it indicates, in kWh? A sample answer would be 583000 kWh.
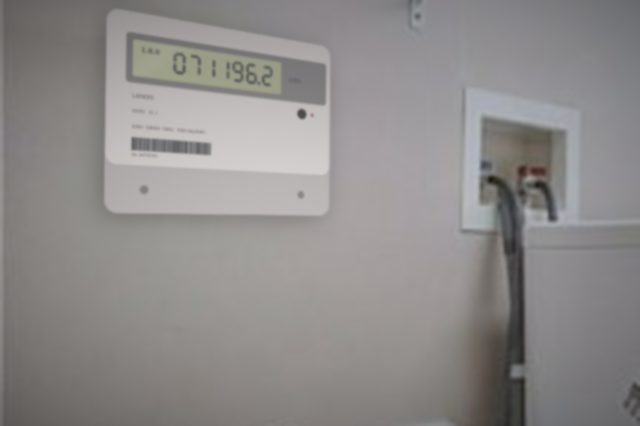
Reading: 71196.2 kWh
